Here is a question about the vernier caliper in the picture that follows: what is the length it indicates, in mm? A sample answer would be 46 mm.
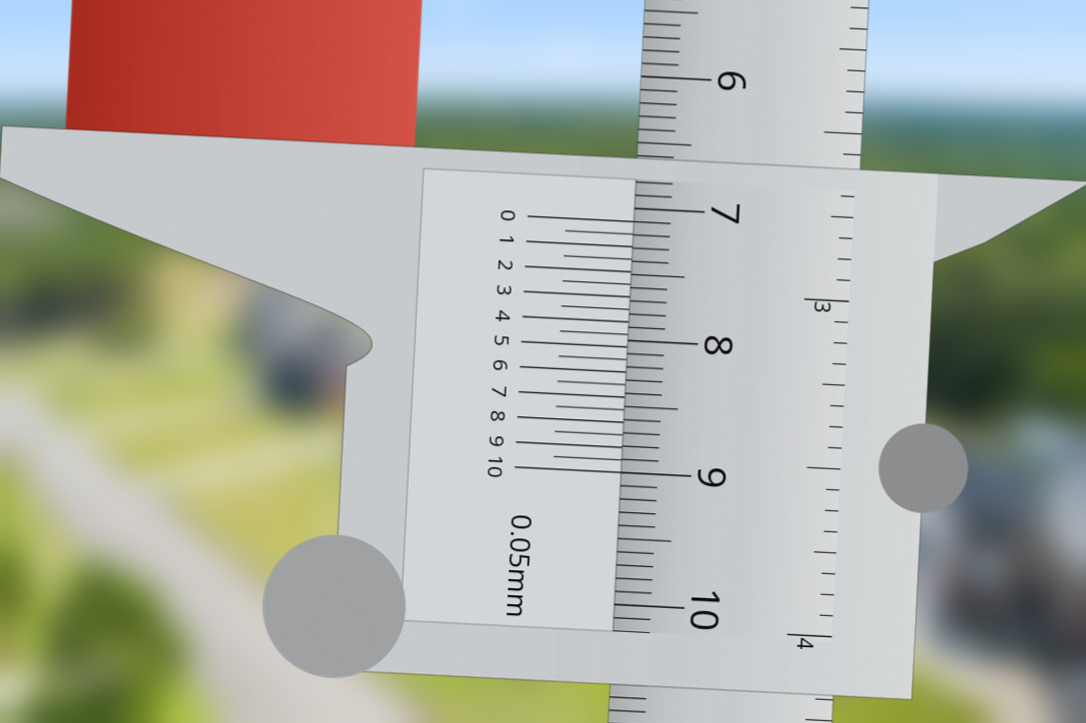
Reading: 71.0 mm
